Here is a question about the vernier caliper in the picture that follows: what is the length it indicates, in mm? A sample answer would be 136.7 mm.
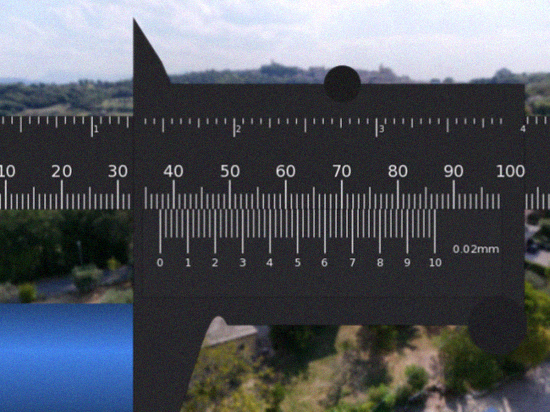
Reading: 37.6 mm
